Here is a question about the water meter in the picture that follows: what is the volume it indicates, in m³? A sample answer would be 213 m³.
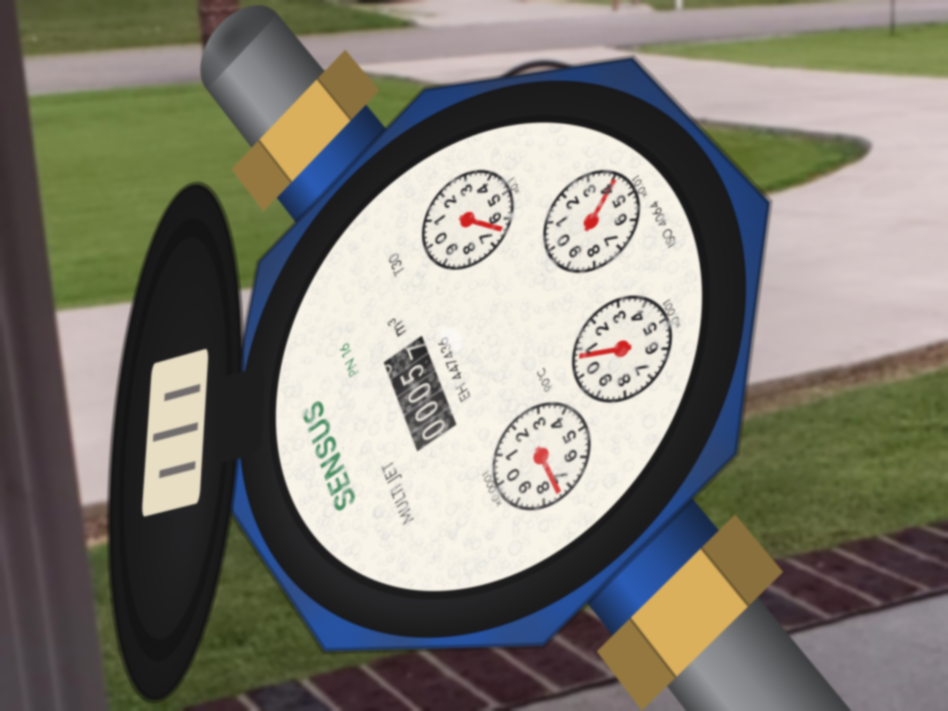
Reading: 56.6407 m³
